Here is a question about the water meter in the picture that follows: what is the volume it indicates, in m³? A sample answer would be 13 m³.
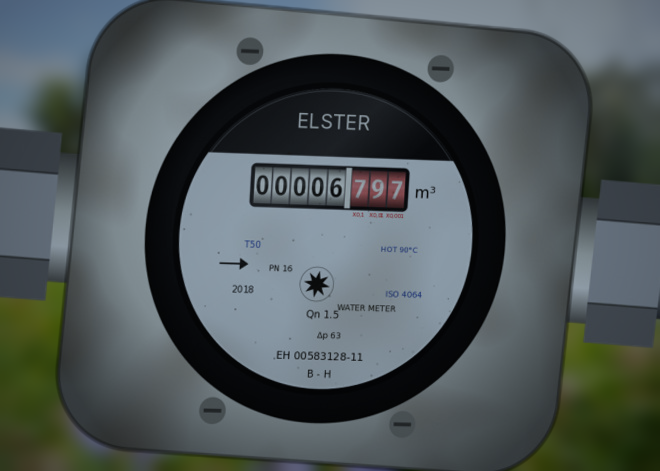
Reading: 6.797 m³
